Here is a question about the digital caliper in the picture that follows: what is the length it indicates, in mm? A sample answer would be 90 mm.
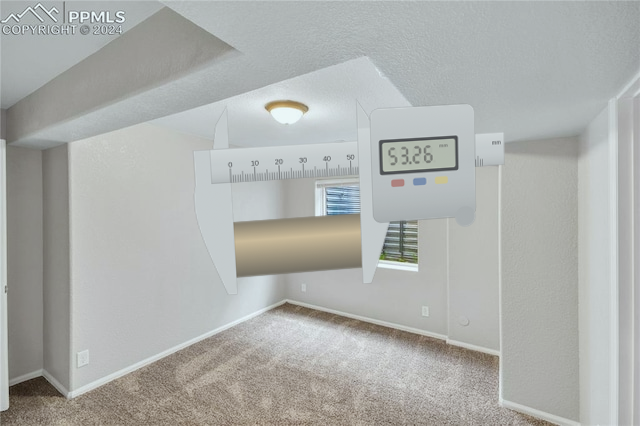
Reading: 53.26 mm
